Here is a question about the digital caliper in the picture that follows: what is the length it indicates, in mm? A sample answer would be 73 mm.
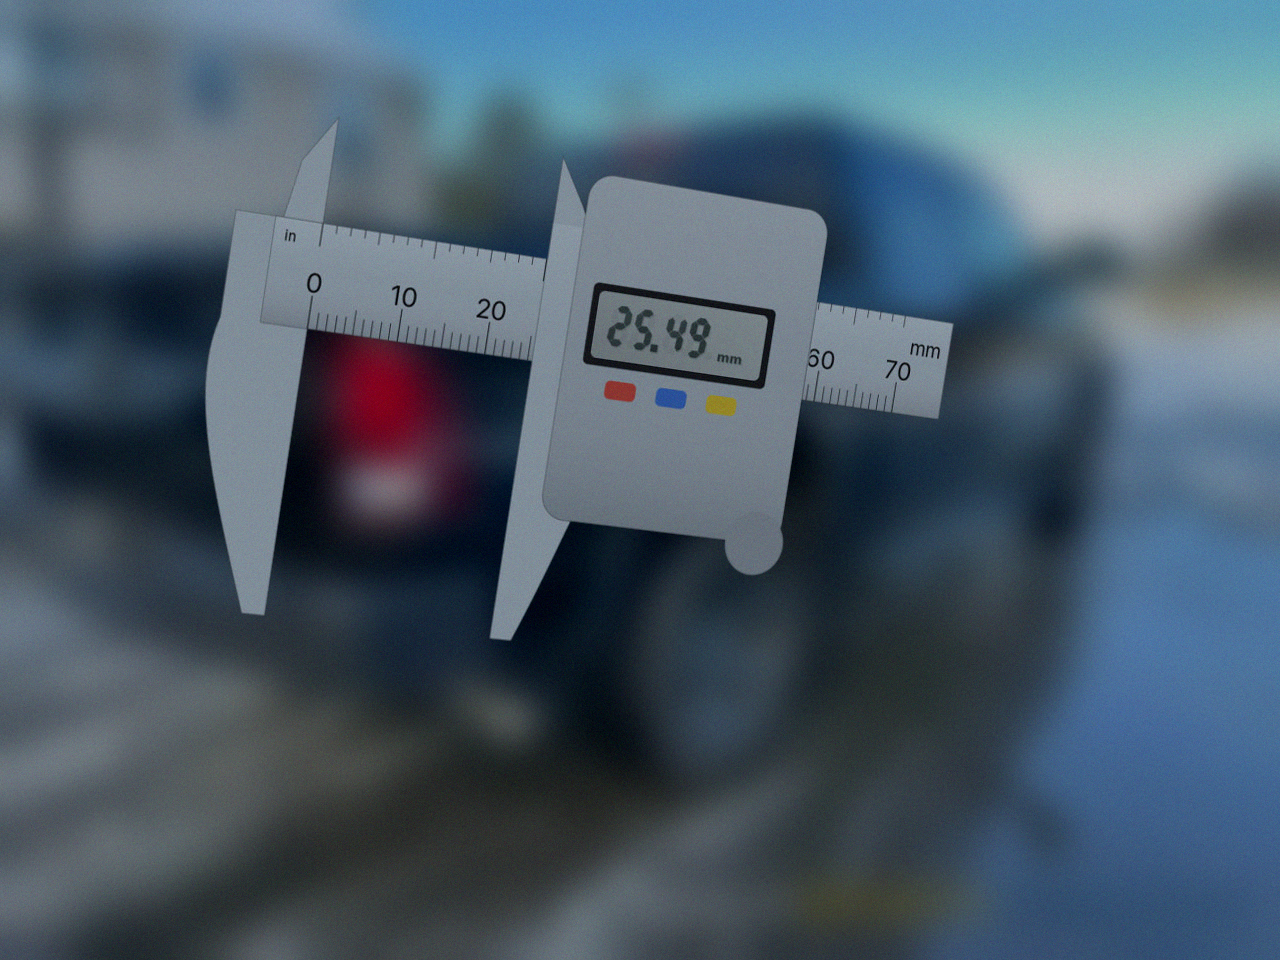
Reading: 25.49 mm
